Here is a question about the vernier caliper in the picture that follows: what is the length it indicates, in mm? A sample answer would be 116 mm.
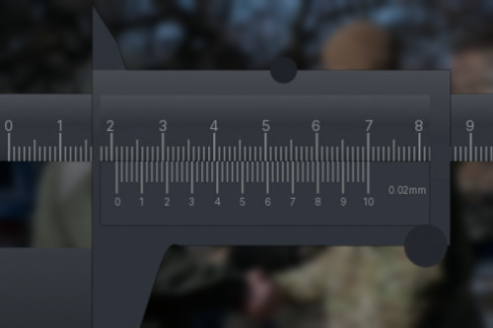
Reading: 21.0 mm
